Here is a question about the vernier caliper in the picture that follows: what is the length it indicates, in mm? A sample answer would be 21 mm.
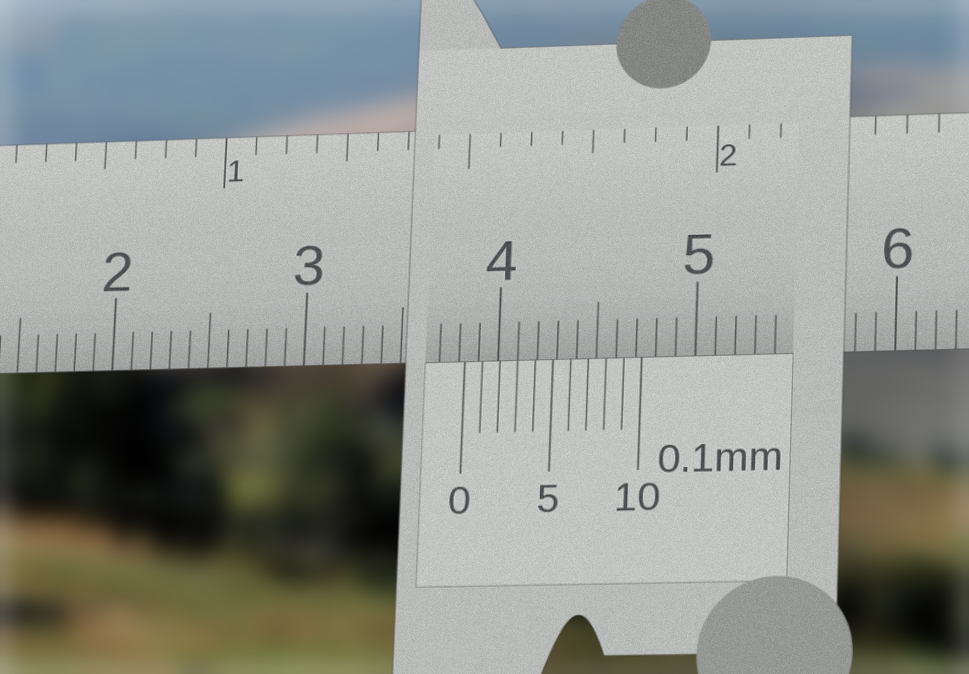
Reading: 38.3 mm
